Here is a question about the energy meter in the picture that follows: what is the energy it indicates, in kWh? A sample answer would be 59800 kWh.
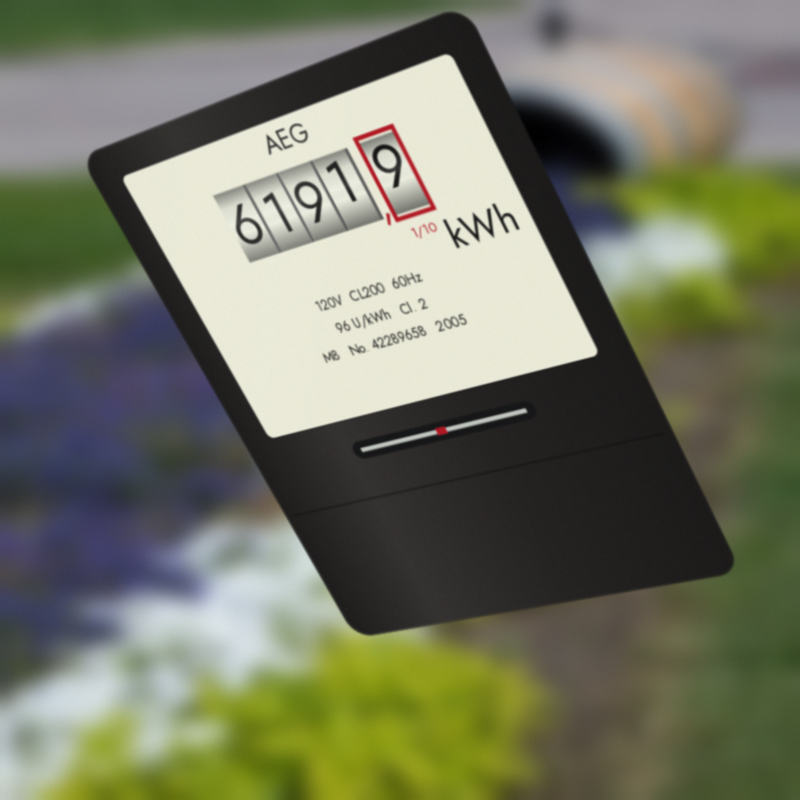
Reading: 6191.9 kWh
